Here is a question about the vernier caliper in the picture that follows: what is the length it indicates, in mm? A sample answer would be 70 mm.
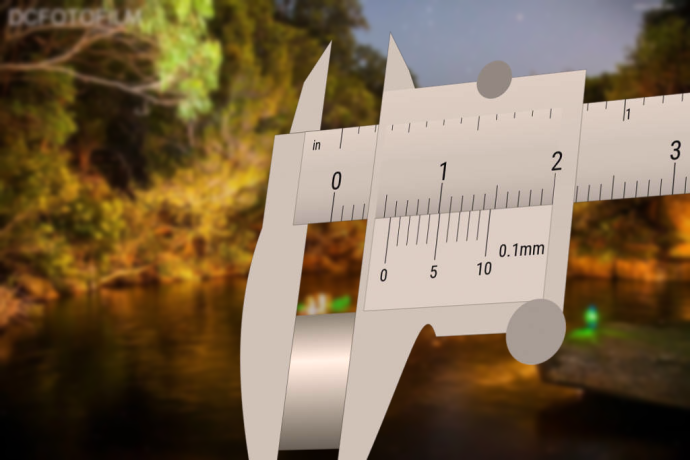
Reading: 5.6 mm
